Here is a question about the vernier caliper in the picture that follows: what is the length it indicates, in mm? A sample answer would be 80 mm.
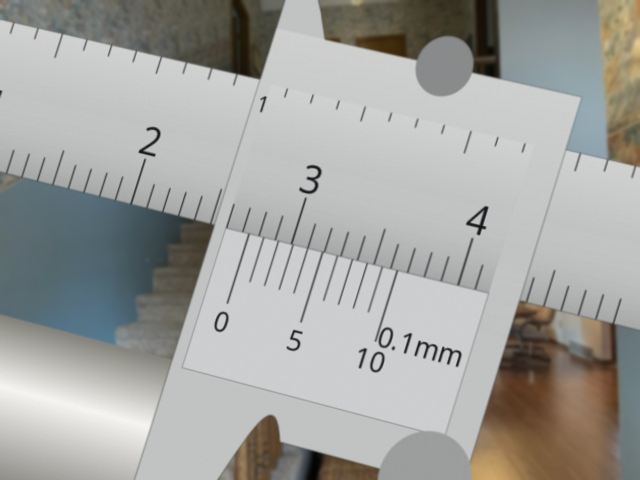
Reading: 27.4 mm
